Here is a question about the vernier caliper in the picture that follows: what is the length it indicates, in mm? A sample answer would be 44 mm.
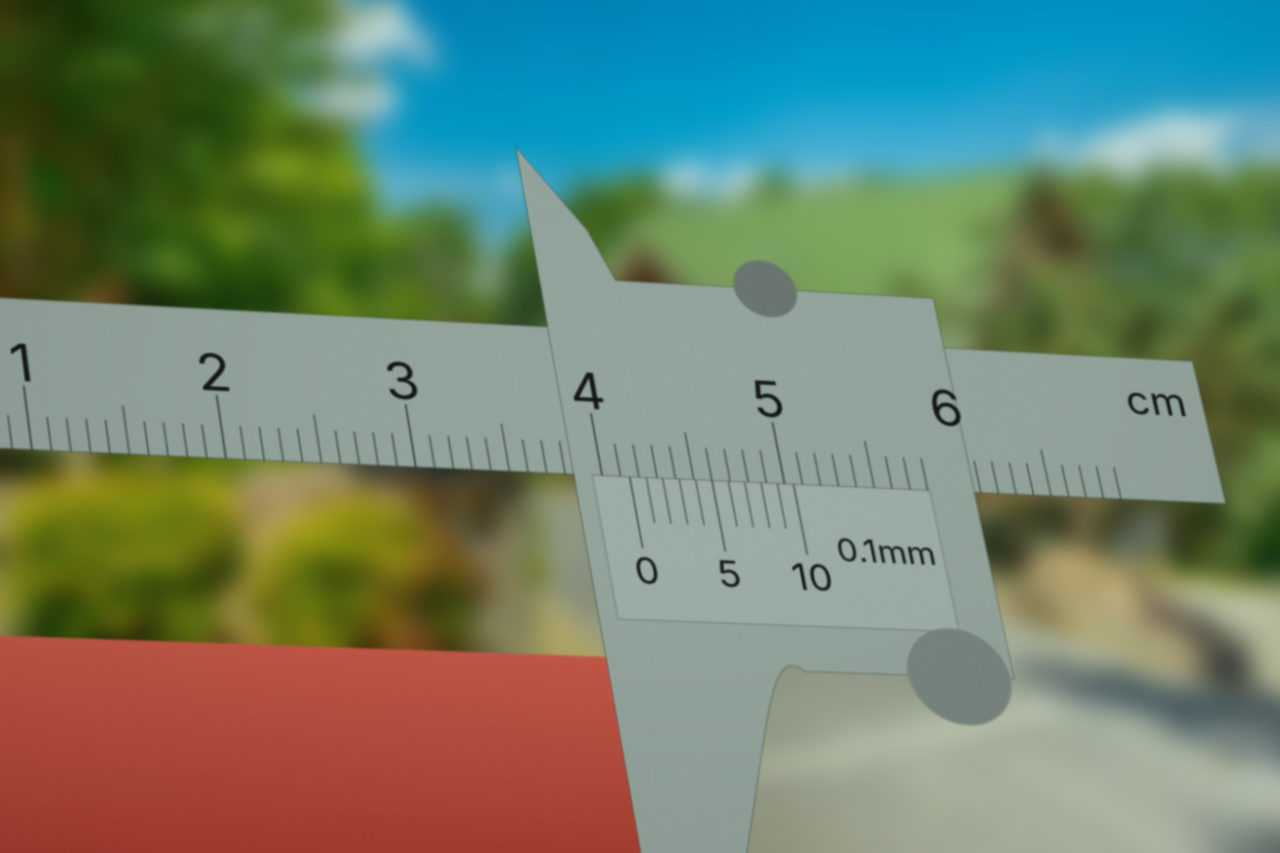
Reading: 41.5 mm
